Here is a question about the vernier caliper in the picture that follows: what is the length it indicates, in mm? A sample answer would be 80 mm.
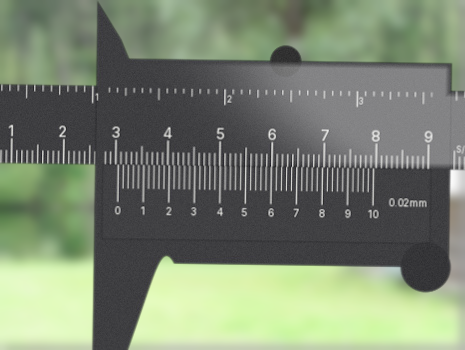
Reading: 30.5 mm
